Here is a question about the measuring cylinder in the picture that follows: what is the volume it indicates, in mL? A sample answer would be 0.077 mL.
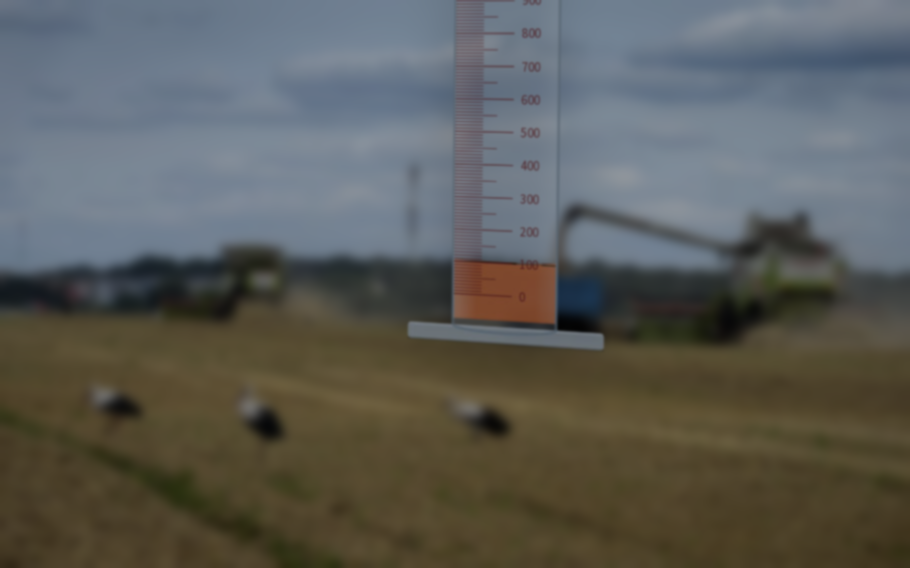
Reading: 100 mL
